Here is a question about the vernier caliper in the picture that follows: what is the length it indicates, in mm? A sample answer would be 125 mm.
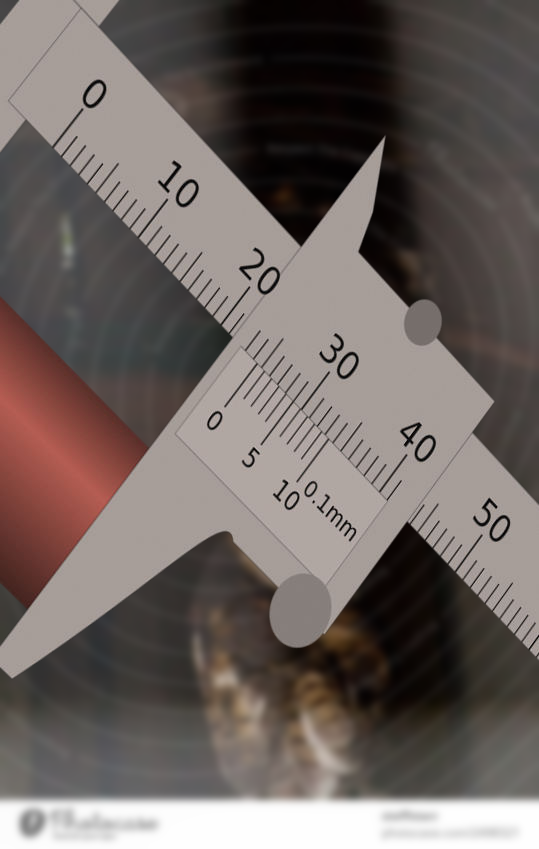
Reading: 24.5 mm
